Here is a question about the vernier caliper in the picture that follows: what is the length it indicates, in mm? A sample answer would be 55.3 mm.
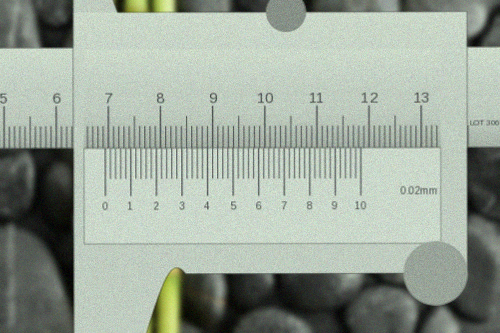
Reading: 69.4 mm
